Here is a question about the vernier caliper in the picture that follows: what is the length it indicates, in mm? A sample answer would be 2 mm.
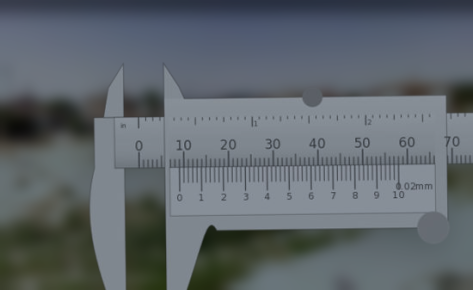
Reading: 9.0 mm
